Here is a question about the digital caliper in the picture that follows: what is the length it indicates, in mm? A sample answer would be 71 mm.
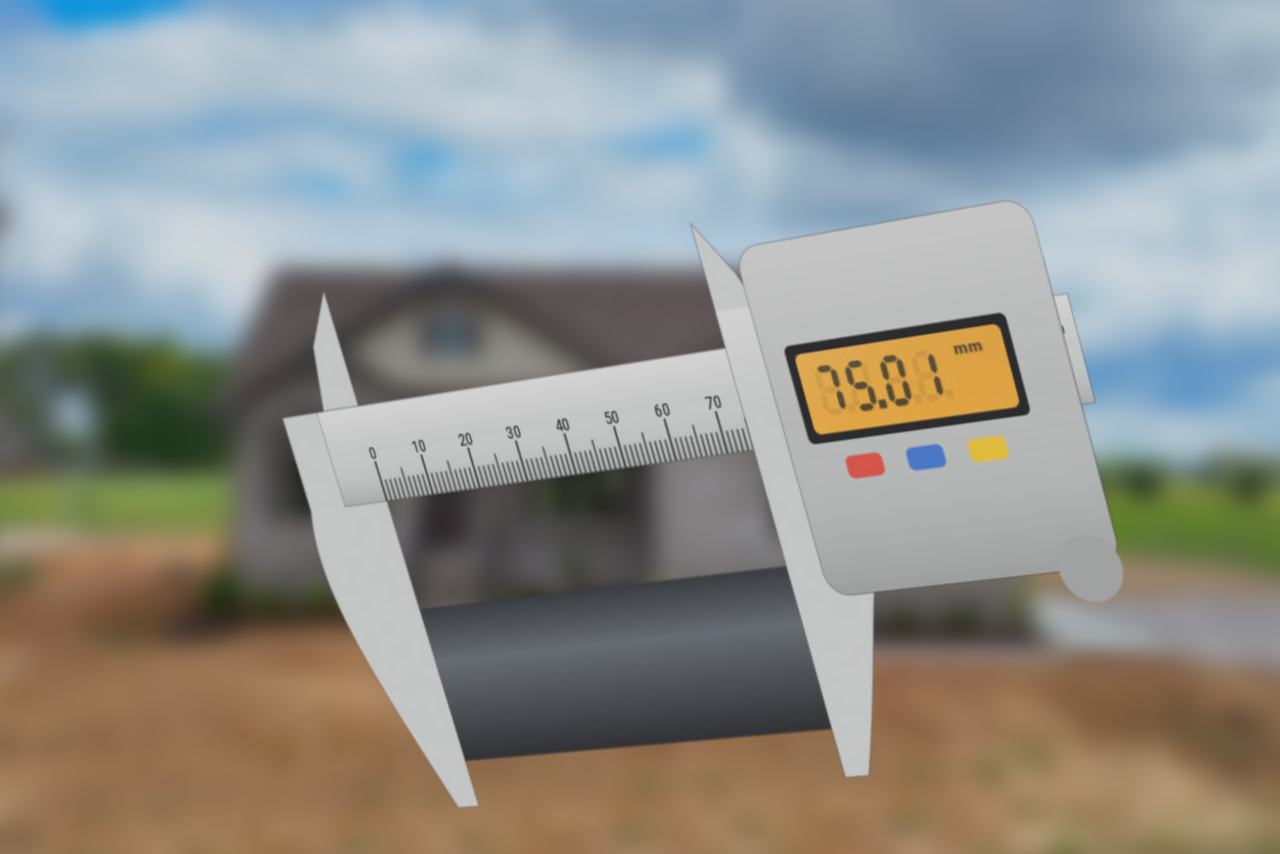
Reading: 75.01 mm
